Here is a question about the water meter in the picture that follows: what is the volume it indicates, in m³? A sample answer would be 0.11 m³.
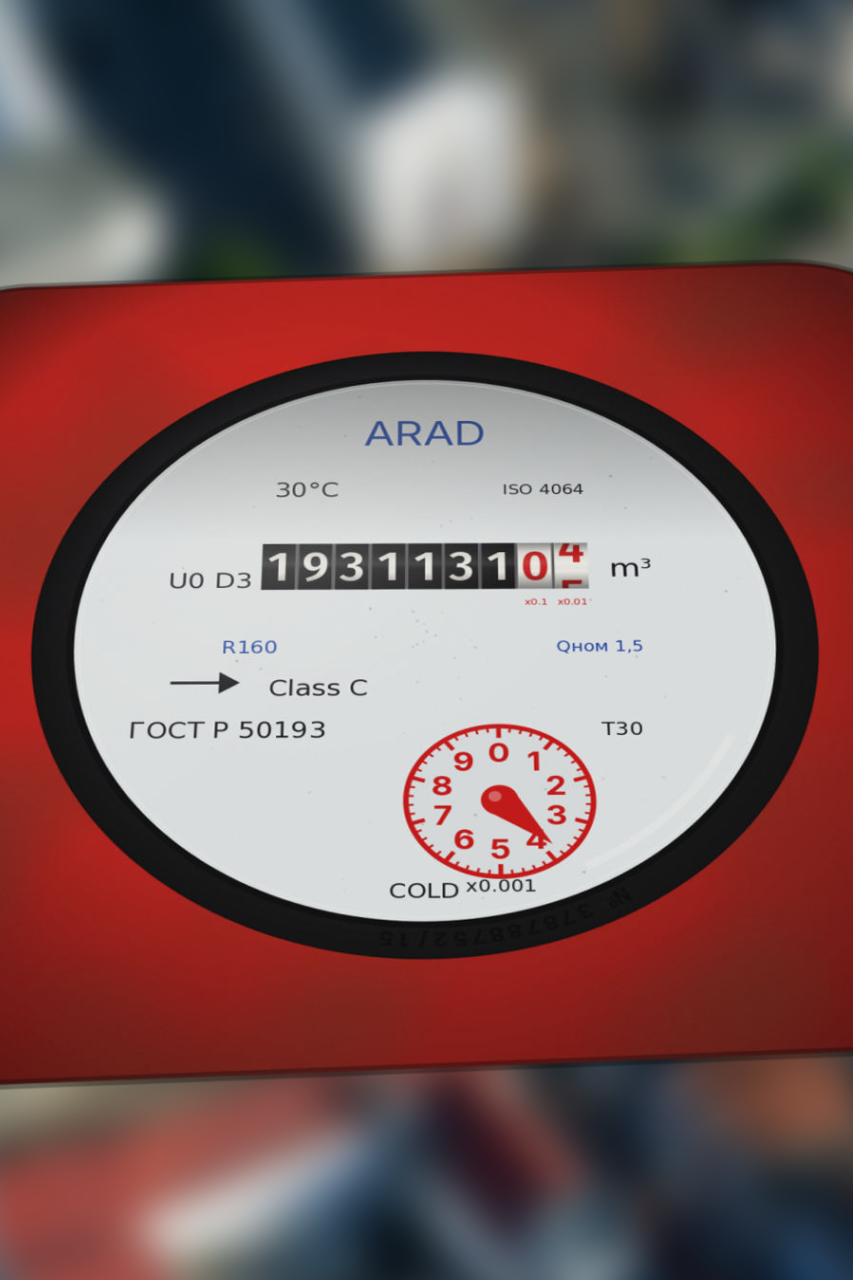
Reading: 1931131.043 m³
